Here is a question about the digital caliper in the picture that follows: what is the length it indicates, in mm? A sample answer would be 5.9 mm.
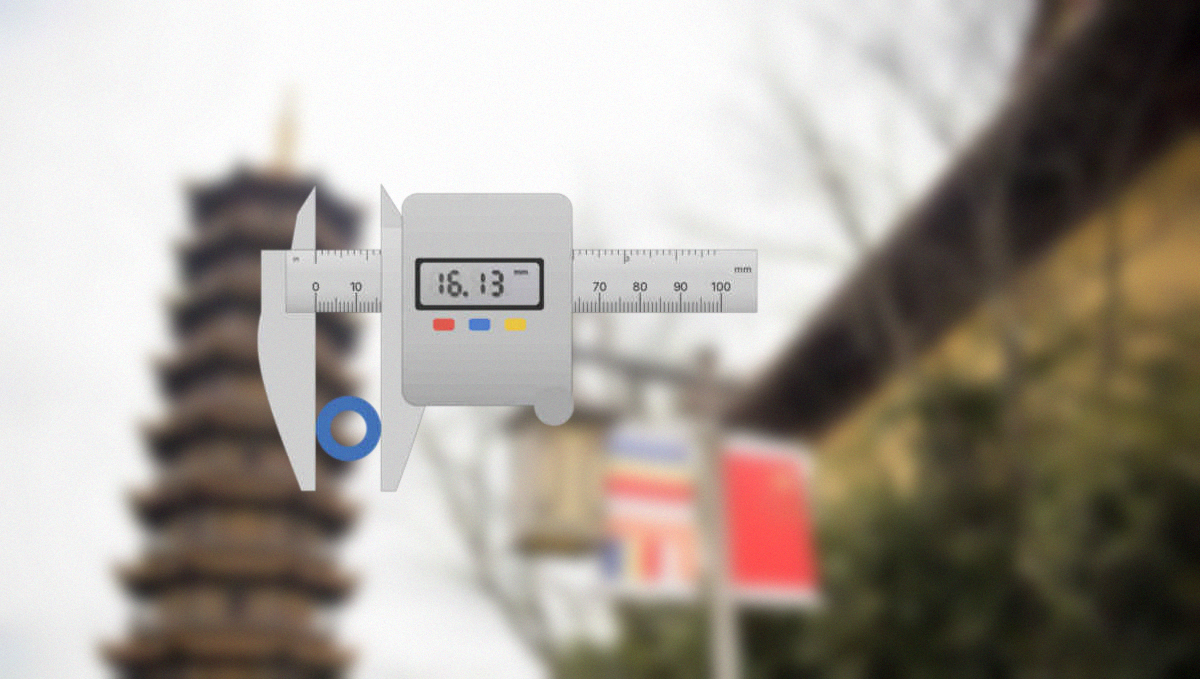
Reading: 16.13 mm
